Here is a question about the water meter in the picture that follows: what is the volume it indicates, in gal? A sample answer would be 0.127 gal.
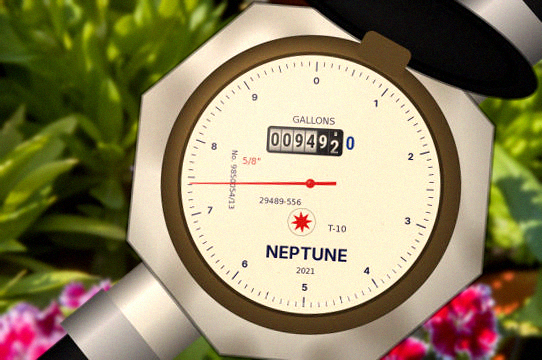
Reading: 94917.4 gal
